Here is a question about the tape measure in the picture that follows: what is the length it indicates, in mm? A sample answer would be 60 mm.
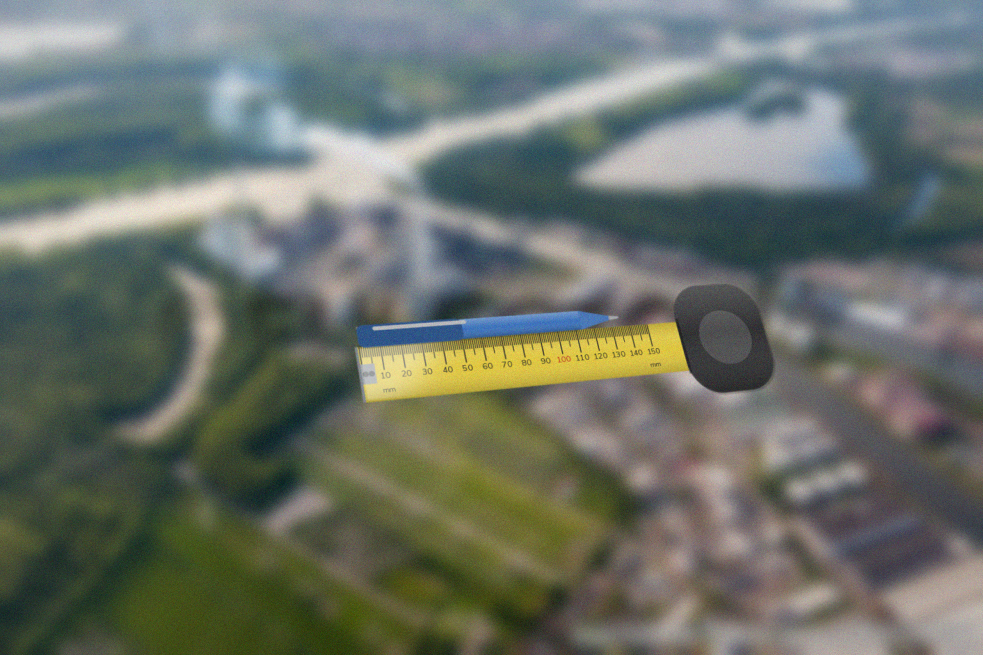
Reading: 135 mm
